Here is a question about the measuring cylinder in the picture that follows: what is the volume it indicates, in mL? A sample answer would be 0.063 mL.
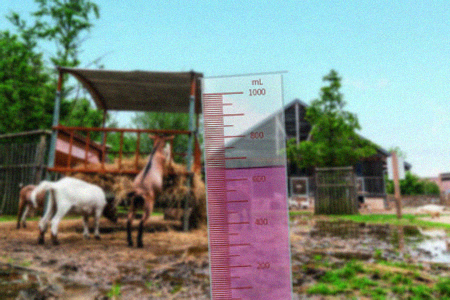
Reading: 650 mL
